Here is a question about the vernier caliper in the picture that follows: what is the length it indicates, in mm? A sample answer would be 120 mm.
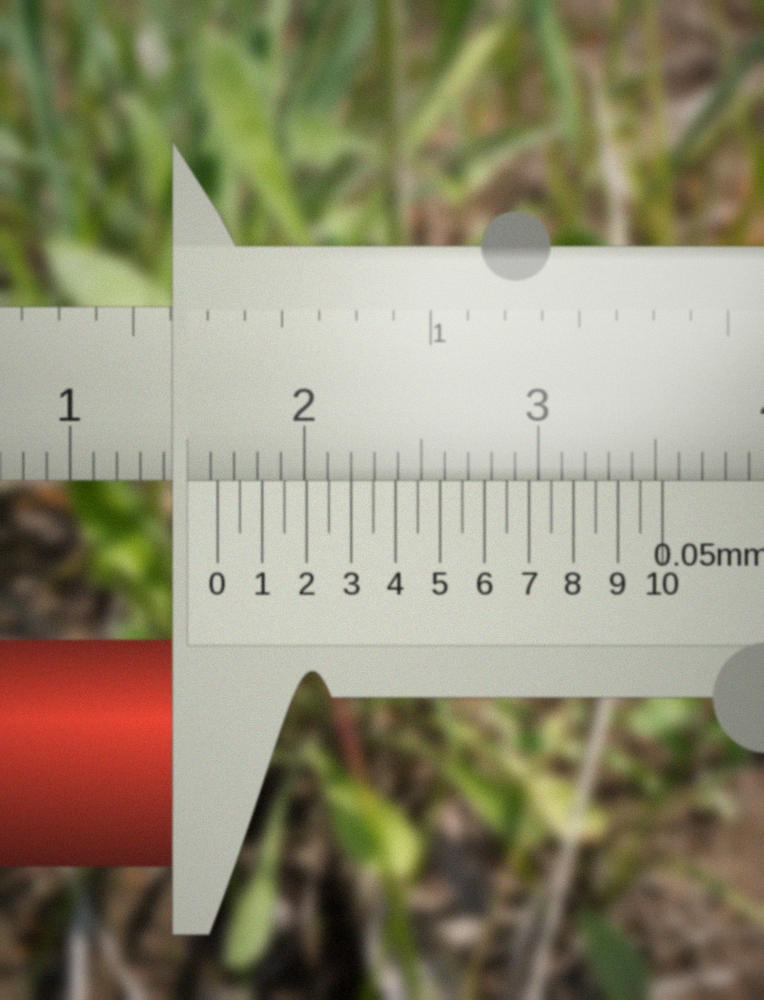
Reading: 16.3 mm
